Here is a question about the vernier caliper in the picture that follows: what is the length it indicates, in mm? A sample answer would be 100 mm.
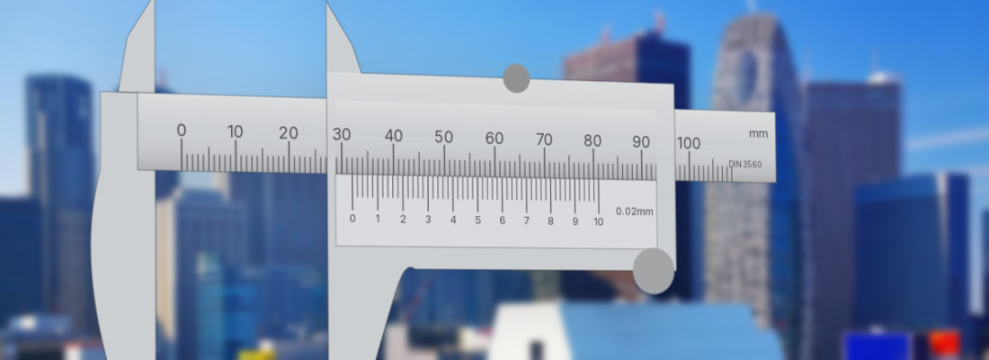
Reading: 32.0 mm
